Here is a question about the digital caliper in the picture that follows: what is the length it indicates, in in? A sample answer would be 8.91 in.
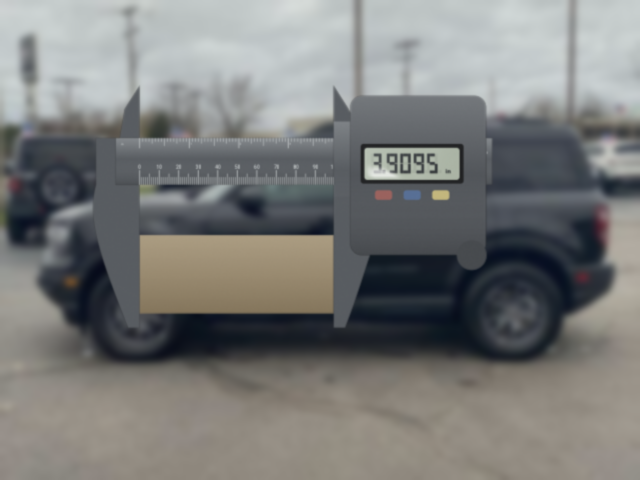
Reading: 3.9095 in
